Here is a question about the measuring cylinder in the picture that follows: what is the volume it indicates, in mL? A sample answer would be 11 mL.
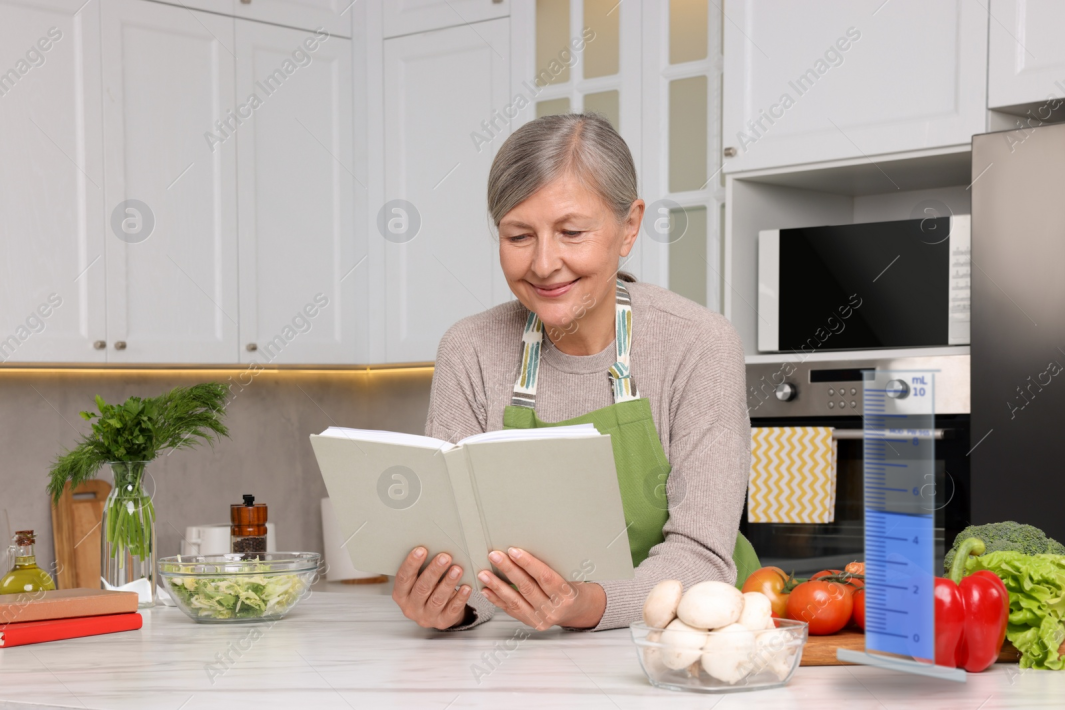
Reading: 5 mL
